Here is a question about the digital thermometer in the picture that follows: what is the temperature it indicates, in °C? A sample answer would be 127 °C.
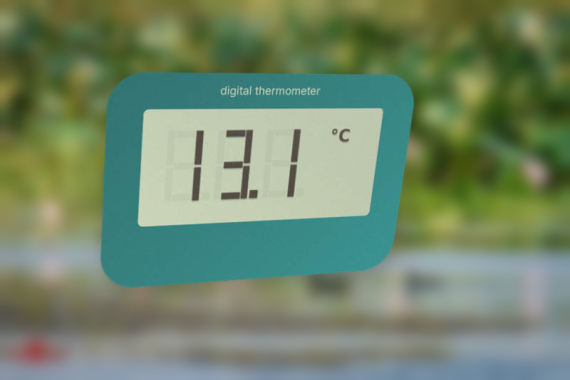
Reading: 13.1 °C
